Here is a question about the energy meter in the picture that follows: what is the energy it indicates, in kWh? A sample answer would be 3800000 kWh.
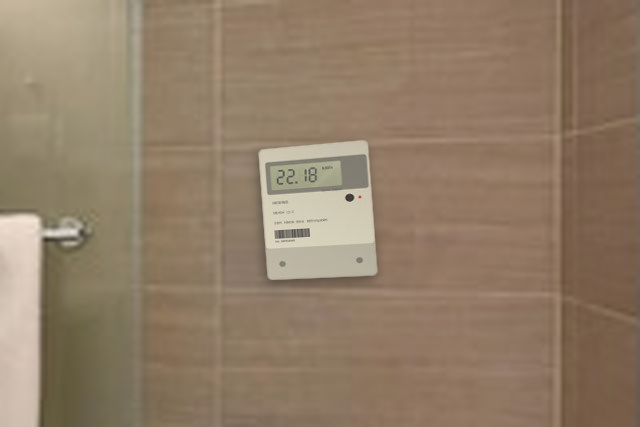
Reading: 22.18 kWh
